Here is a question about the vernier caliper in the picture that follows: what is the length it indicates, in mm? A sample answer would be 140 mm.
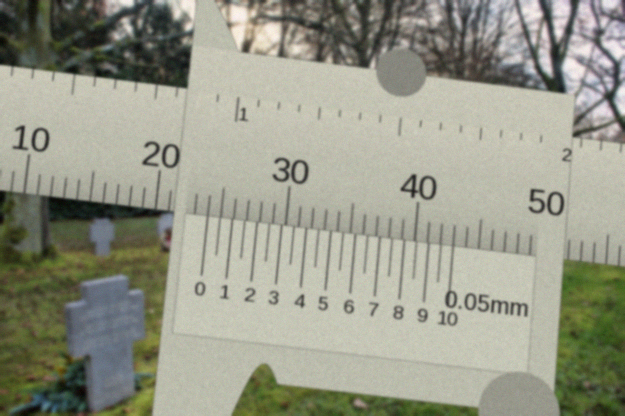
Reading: 24.0 mm
